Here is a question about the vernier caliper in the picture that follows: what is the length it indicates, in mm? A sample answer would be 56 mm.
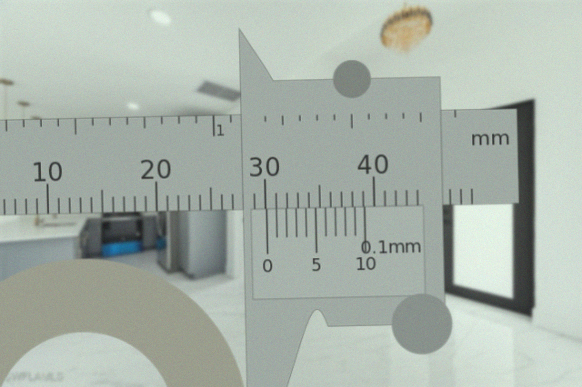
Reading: 30.1 mm
